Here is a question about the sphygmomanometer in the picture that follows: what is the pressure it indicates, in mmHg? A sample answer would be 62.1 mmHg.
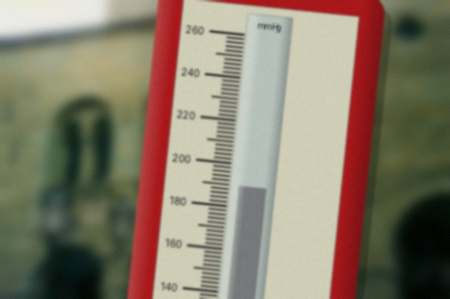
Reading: 190 mmHg
